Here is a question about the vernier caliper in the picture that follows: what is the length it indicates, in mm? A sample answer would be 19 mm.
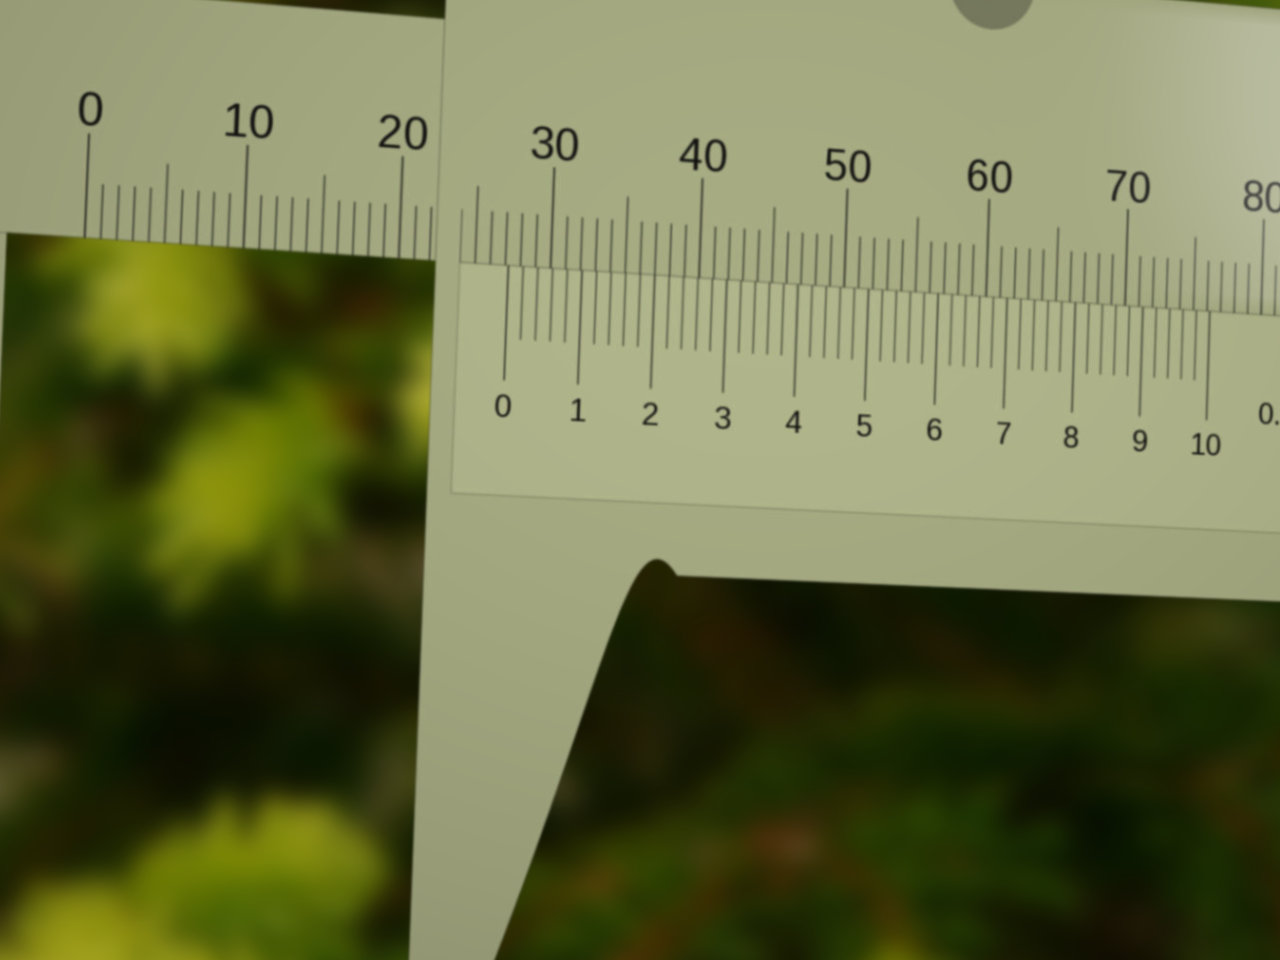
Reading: 27.2 mm
